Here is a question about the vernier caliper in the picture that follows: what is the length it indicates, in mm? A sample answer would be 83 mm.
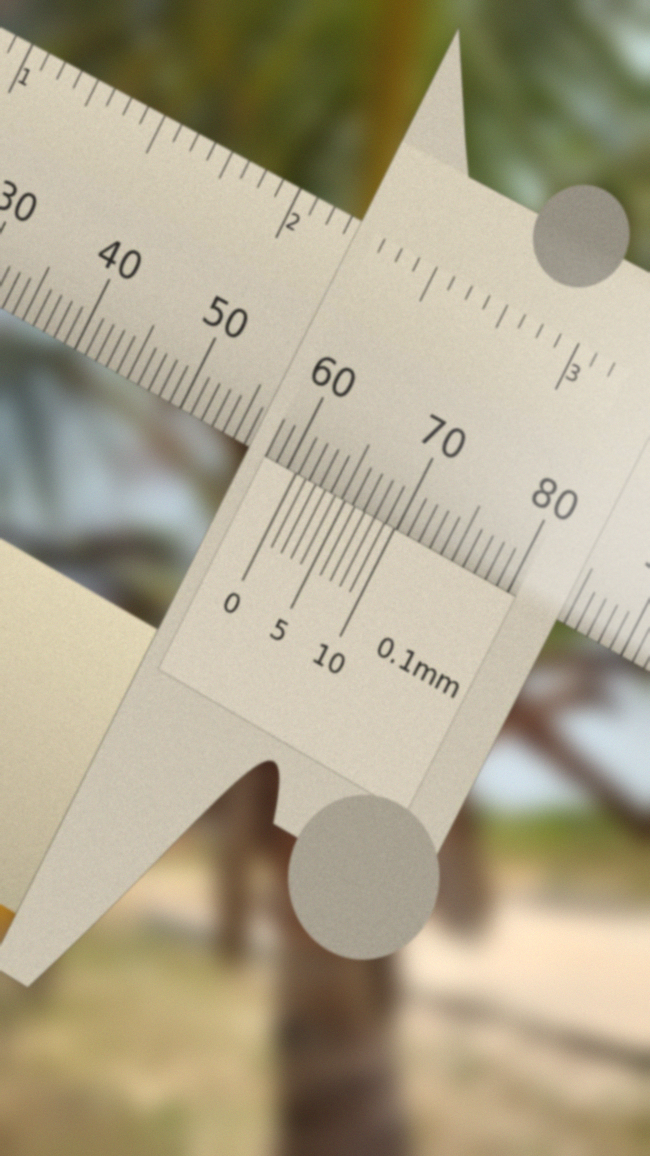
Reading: 60.8 mm
